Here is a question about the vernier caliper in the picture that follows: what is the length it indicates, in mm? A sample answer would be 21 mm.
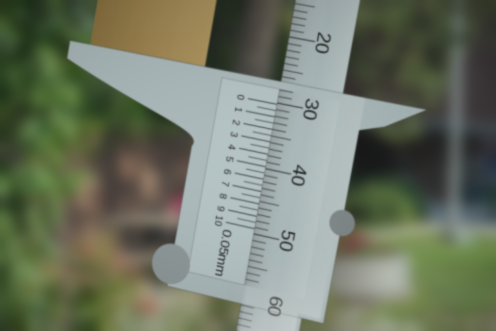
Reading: 30.2 mm
